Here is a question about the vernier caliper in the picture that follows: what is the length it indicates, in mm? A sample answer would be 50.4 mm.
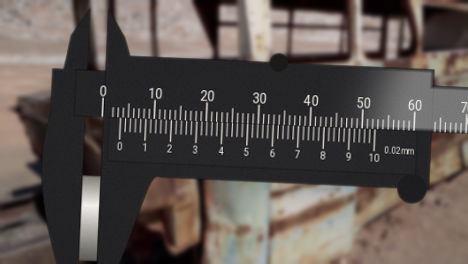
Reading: 3.5 mm
